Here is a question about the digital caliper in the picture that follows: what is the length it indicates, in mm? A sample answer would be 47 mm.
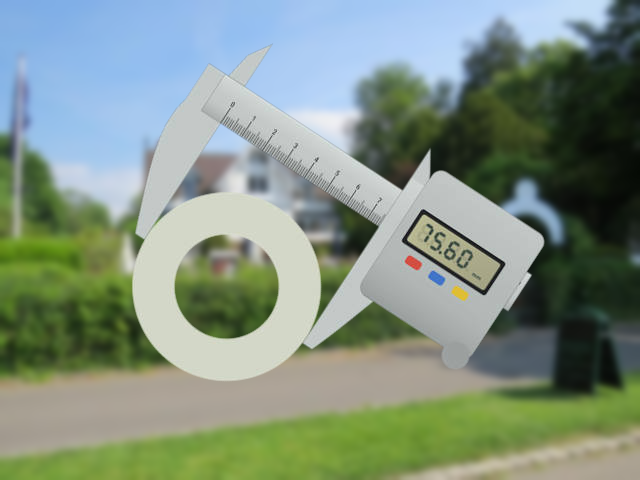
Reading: 75.60 mm
